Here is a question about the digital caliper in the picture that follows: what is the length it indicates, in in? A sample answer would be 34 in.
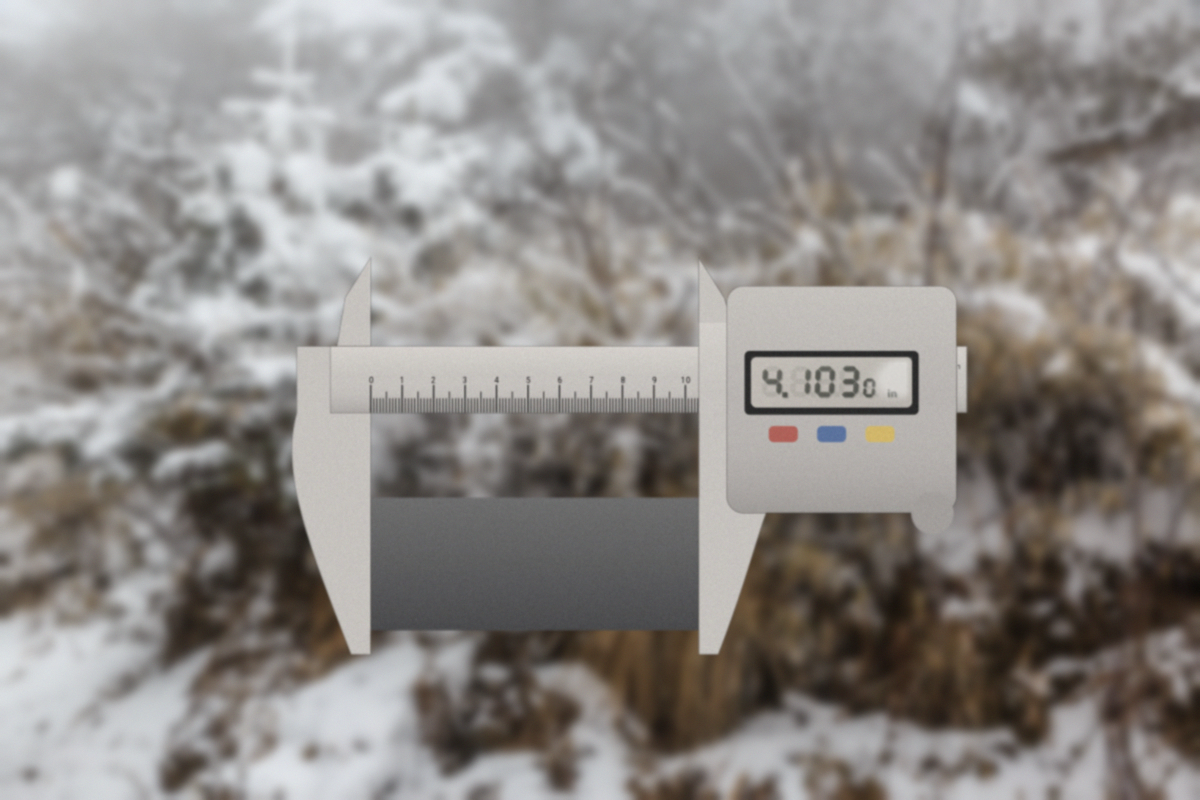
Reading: 4.1030 in
